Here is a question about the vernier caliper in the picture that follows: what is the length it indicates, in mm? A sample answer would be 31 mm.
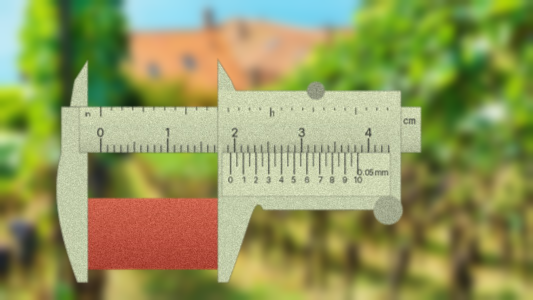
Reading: 19.4 mm
